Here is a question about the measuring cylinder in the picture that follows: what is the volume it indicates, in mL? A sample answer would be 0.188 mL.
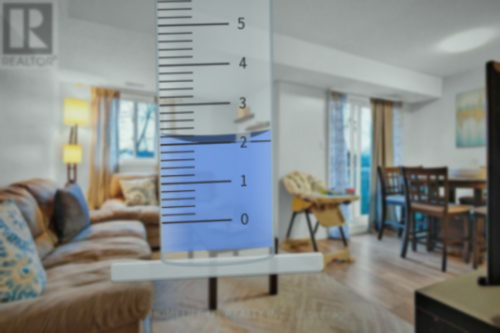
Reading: 2 mL
